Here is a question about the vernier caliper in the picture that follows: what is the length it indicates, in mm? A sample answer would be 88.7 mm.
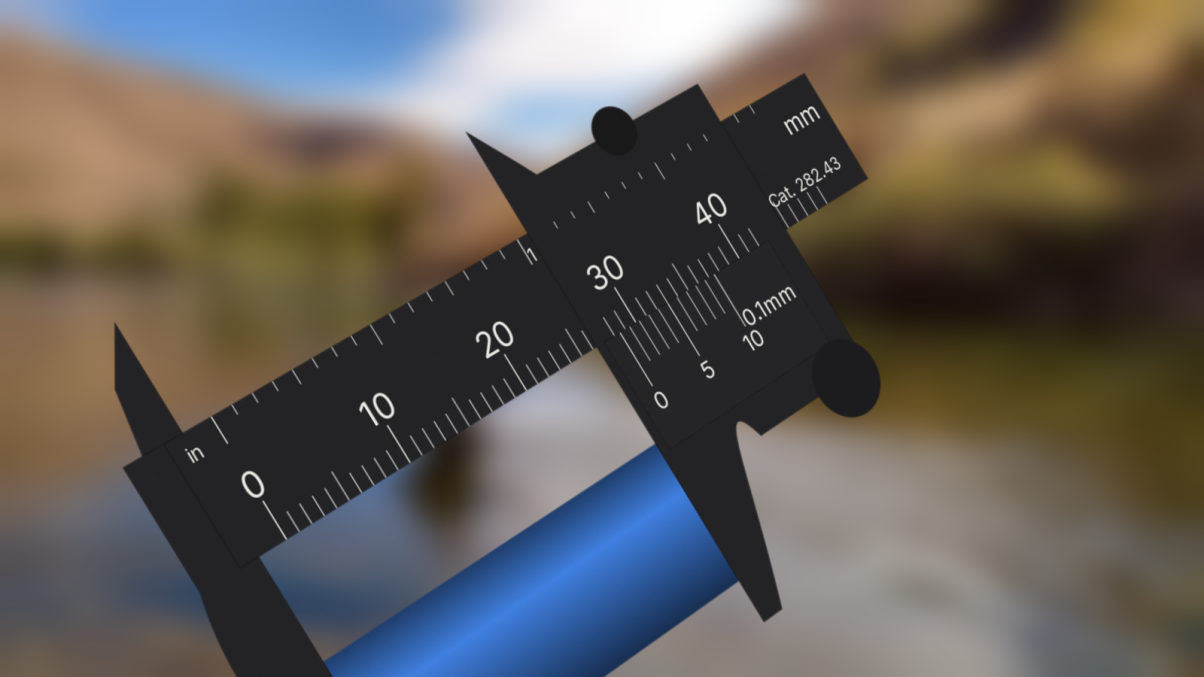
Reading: 28.5 mm
